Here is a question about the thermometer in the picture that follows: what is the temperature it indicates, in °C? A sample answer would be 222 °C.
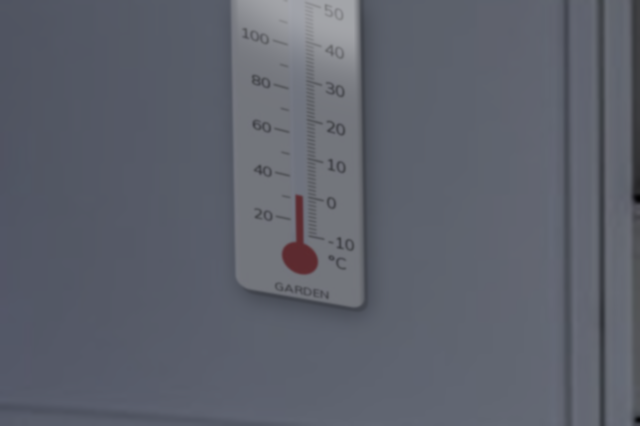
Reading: 0 °C
